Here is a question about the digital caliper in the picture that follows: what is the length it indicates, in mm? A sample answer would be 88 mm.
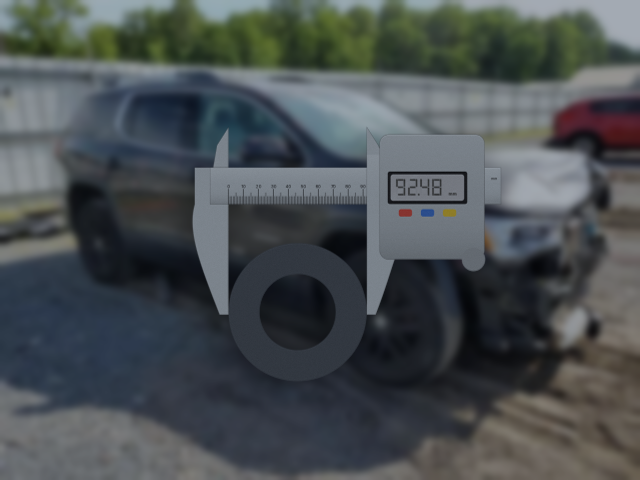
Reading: 92.48 mm
